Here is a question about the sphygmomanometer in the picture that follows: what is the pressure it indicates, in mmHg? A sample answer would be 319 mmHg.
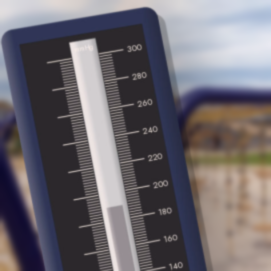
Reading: 190 mmHg
